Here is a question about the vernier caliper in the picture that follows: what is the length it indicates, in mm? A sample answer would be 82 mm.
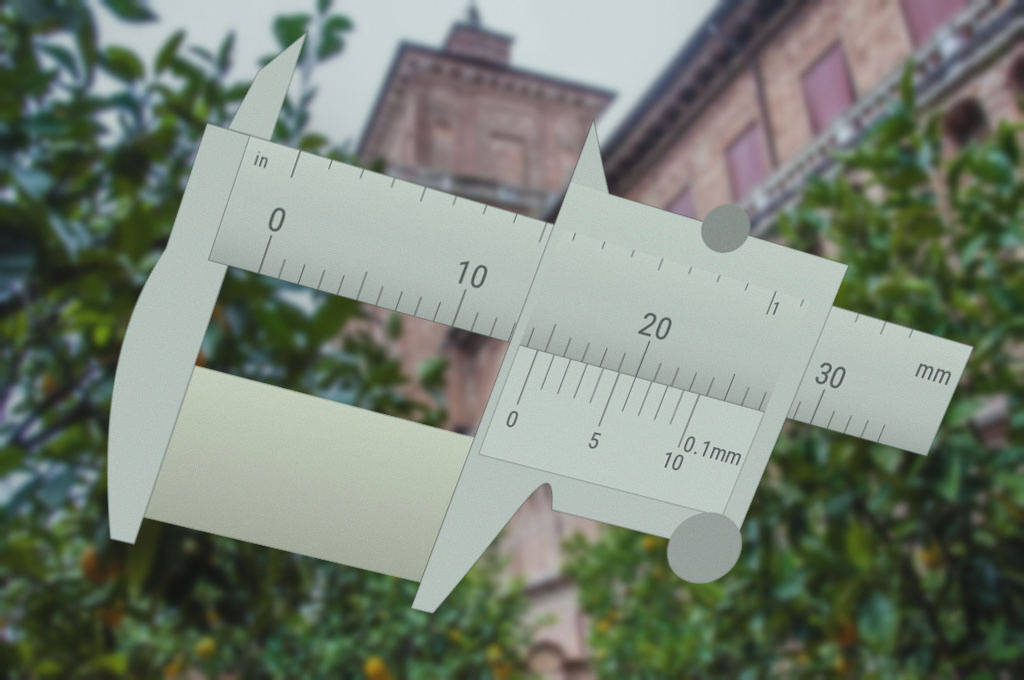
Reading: 14.6 mm
